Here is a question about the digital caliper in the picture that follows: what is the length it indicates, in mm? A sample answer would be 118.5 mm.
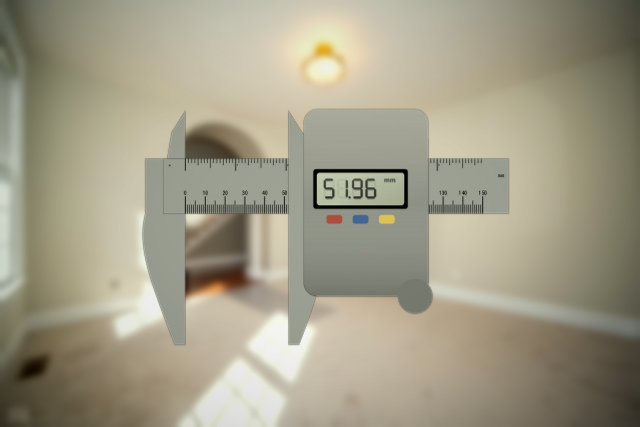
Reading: 51.96 mm
